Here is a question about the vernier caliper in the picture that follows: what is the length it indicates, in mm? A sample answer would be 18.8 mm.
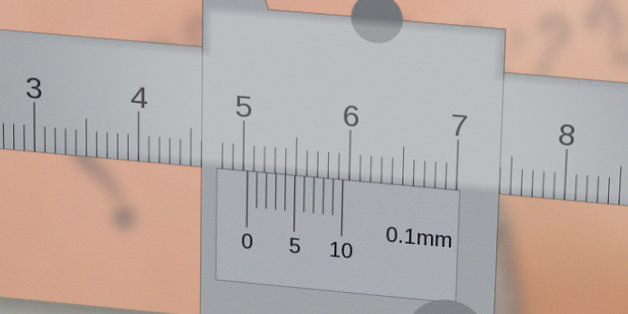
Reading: 50.4 mm
